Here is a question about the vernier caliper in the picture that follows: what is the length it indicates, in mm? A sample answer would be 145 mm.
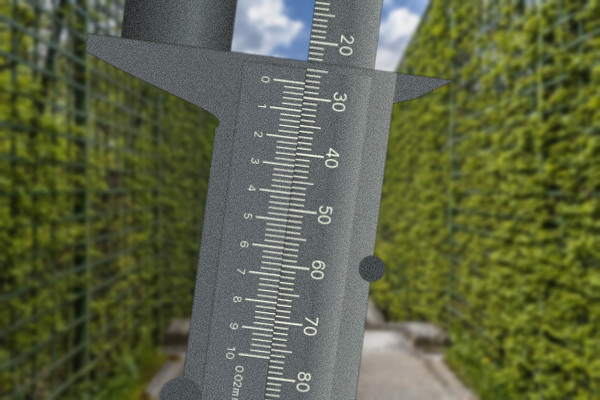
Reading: 27.5 mm
